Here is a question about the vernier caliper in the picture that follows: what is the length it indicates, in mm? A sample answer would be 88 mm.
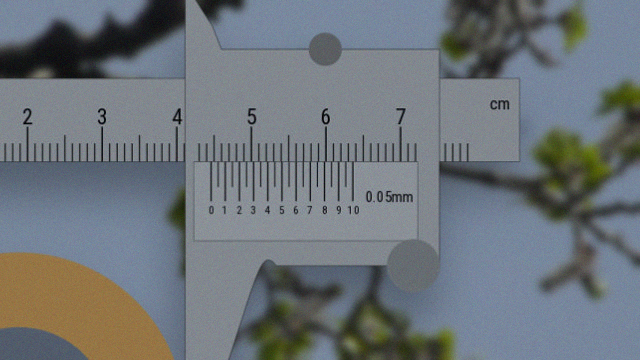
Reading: 44.6 mm
